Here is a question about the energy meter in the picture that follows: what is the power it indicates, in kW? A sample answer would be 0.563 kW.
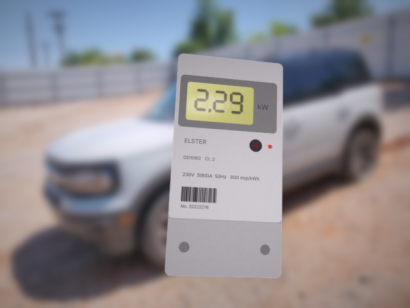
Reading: 2.29 kW
